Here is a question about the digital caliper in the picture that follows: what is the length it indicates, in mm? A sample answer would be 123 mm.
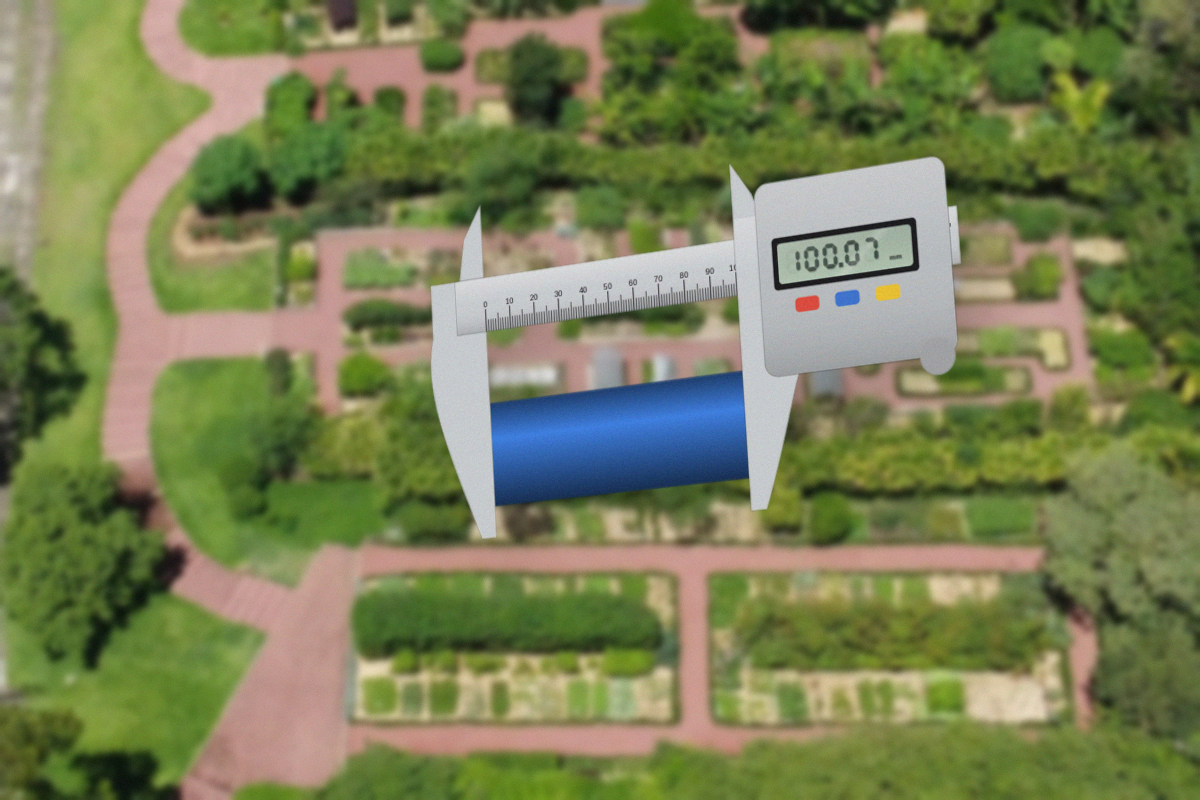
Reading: 100.07 mm
